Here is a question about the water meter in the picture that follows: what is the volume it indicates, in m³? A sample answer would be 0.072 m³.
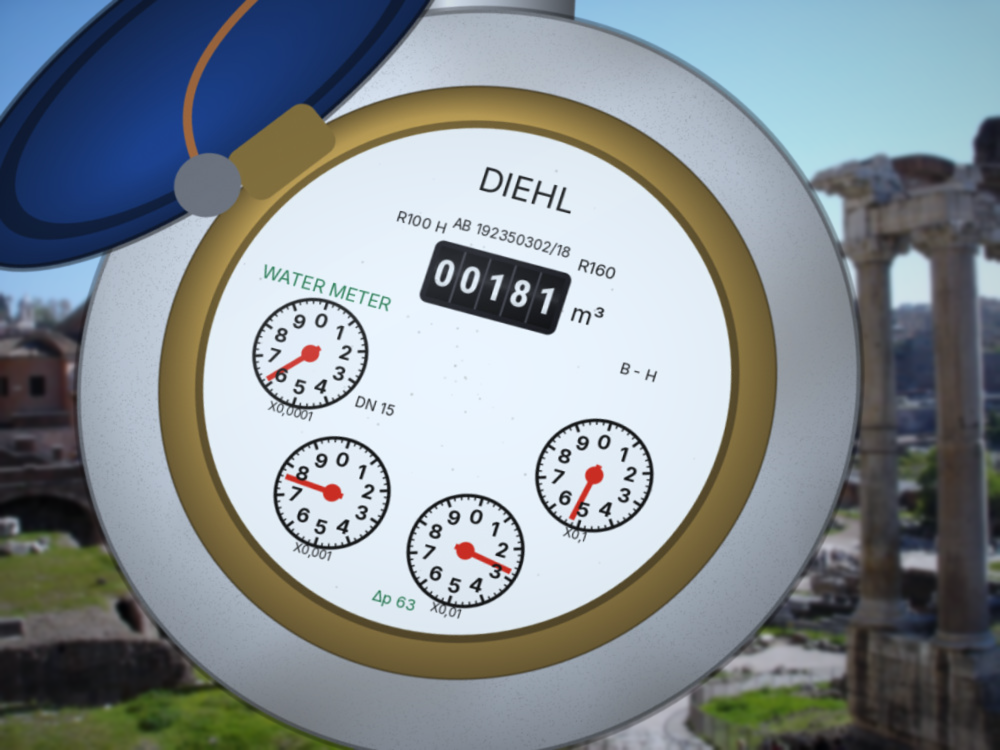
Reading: 181.5276 m³
